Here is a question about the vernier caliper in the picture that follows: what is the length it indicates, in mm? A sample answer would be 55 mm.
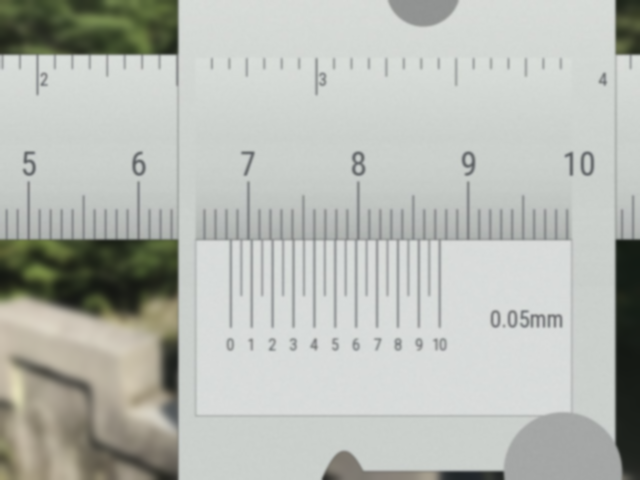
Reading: 68.4 mm
